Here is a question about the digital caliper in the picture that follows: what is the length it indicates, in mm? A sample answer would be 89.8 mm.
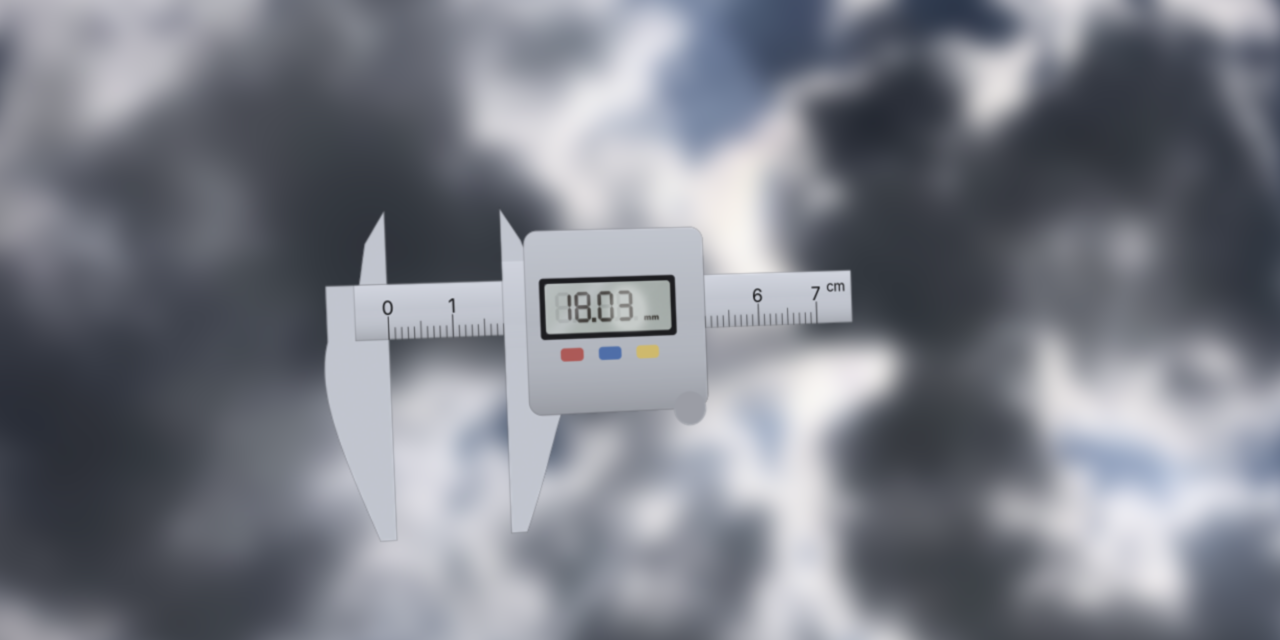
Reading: 18.03 mm
